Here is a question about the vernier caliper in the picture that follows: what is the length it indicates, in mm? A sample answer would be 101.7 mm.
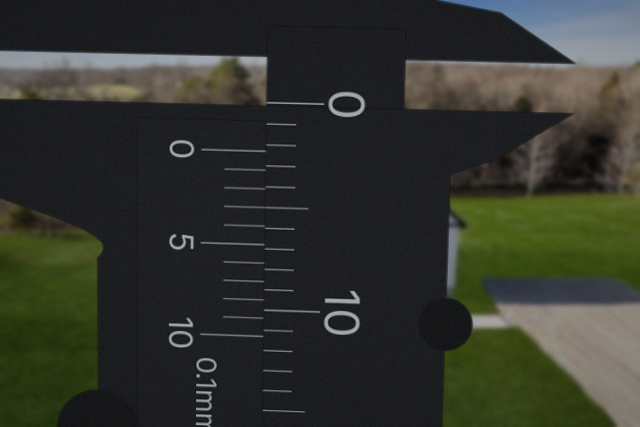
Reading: 2.3 mm
